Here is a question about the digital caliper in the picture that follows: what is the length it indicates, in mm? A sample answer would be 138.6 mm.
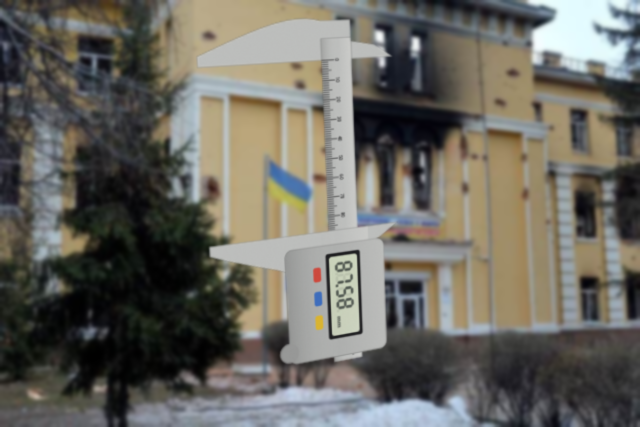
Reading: 87.58 mm
